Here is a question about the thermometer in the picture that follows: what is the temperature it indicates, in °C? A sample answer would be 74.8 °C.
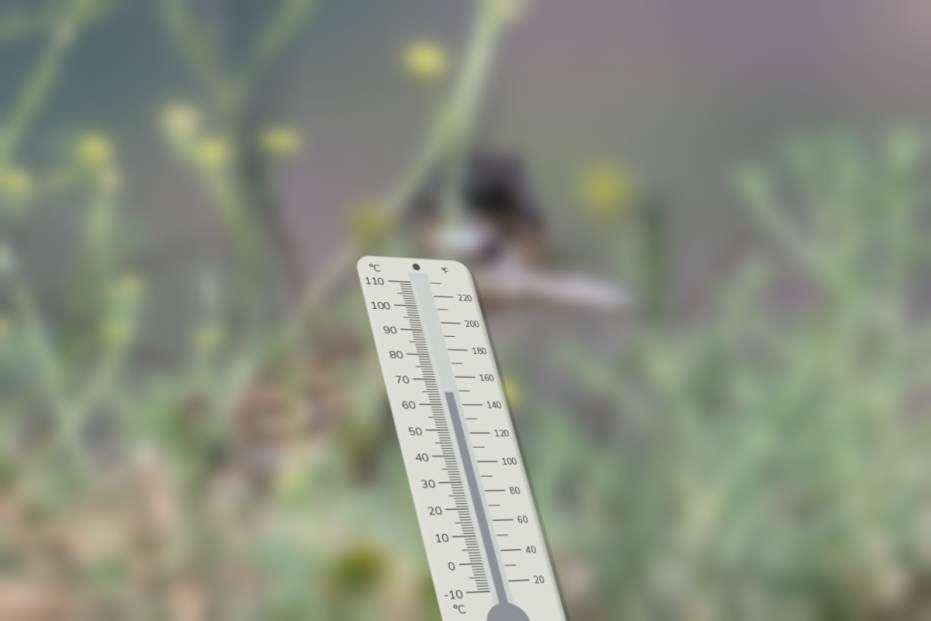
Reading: 65 °C
